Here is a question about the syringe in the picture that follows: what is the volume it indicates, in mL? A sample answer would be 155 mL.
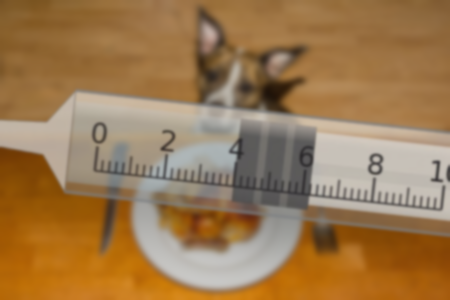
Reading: 4 mL
